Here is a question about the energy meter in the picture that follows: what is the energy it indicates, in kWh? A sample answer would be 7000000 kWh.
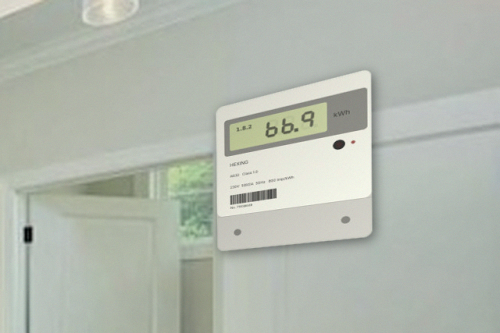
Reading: 66.9 kWh
